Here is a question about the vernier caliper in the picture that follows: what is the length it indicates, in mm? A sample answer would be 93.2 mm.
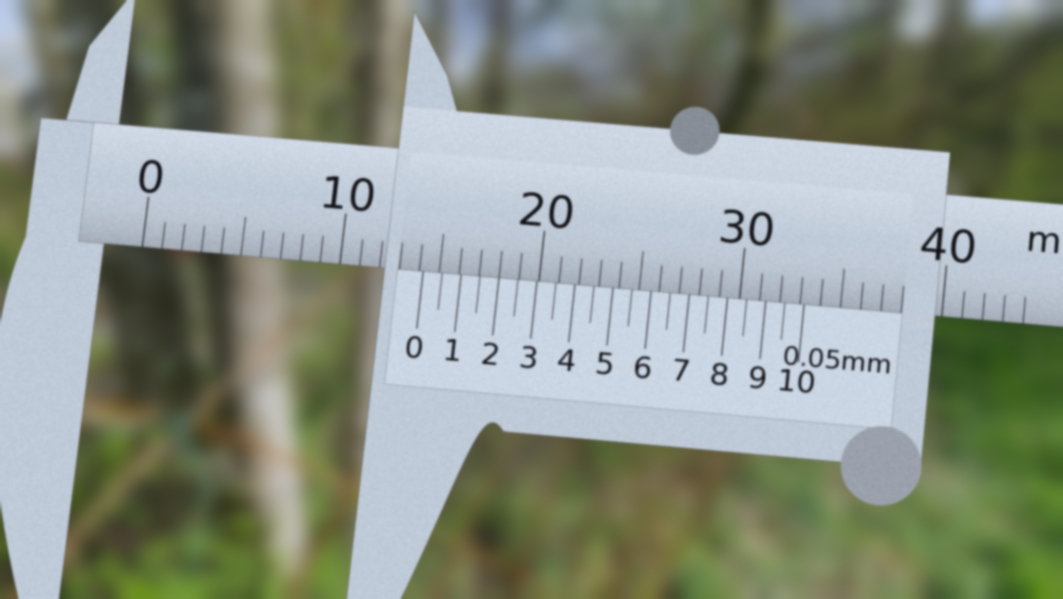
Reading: 14.2 mm
